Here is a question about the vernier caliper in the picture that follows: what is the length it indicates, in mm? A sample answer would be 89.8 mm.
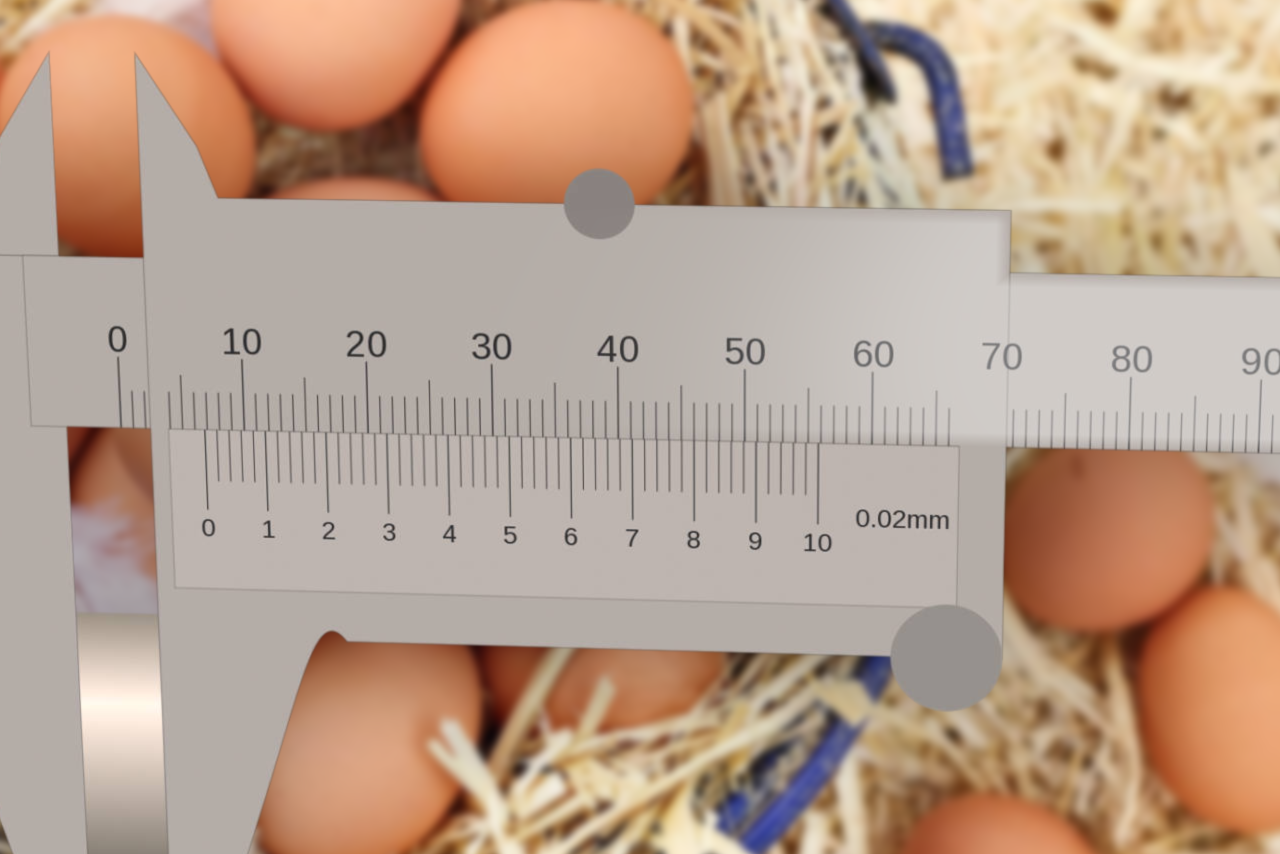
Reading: 6.8 mm
